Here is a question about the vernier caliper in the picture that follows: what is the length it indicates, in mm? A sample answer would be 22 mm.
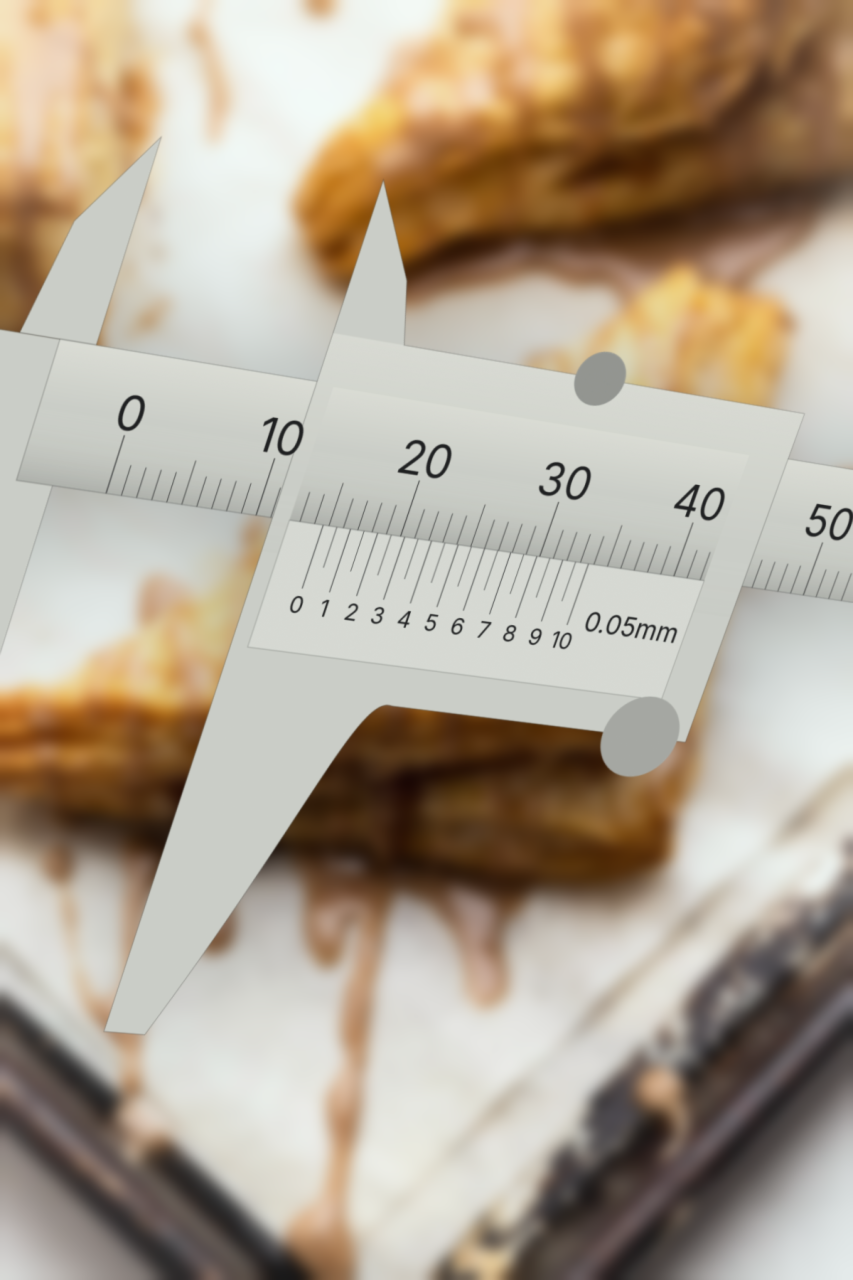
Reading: 14.6 mm
